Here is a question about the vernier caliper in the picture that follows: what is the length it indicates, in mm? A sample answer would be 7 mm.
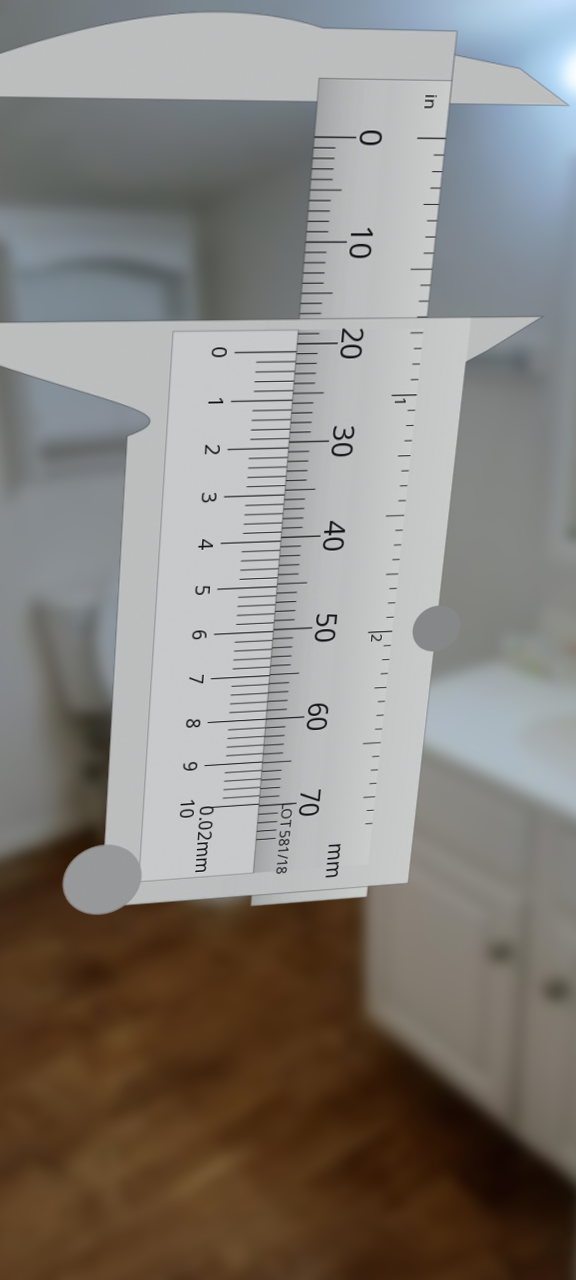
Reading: 20.8 mm
